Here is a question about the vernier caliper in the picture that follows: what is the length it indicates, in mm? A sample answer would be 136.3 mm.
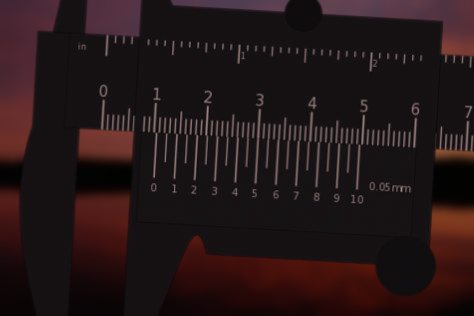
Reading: 10.5 mm
